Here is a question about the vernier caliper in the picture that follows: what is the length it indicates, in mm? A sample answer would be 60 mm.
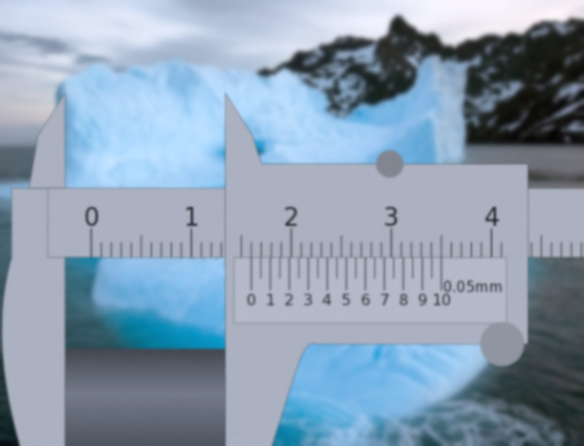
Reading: 16.0 mm
